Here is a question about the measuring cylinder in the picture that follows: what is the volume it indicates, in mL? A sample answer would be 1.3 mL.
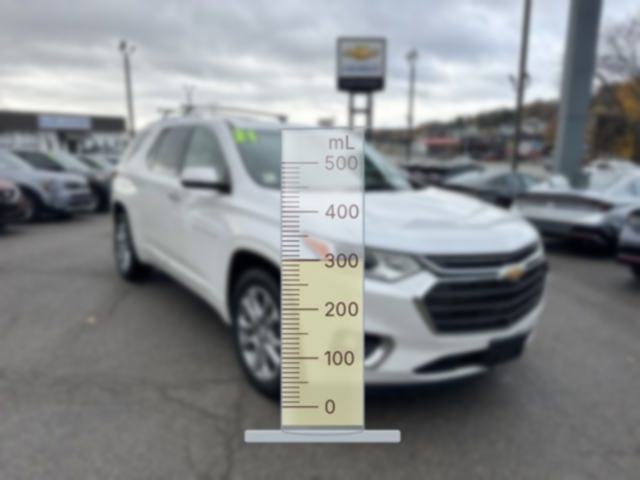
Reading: 300 mL
